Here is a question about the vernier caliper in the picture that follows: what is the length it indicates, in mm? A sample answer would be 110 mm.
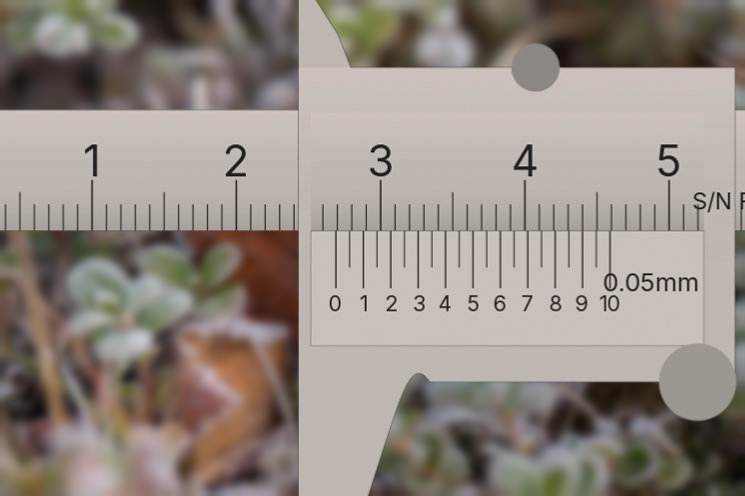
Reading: 26.9 mm
